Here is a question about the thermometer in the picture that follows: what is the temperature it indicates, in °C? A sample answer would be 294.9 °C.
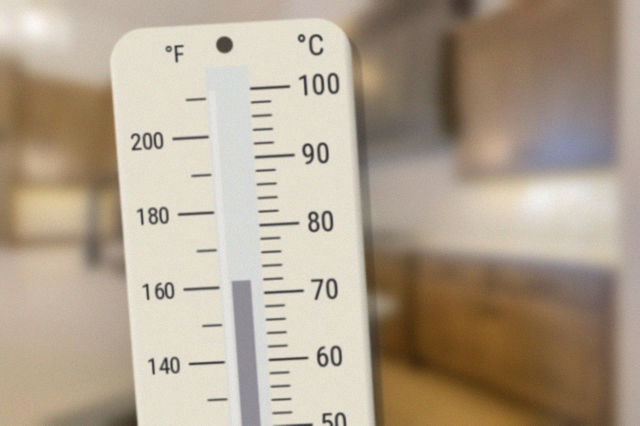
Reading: 72 °C
